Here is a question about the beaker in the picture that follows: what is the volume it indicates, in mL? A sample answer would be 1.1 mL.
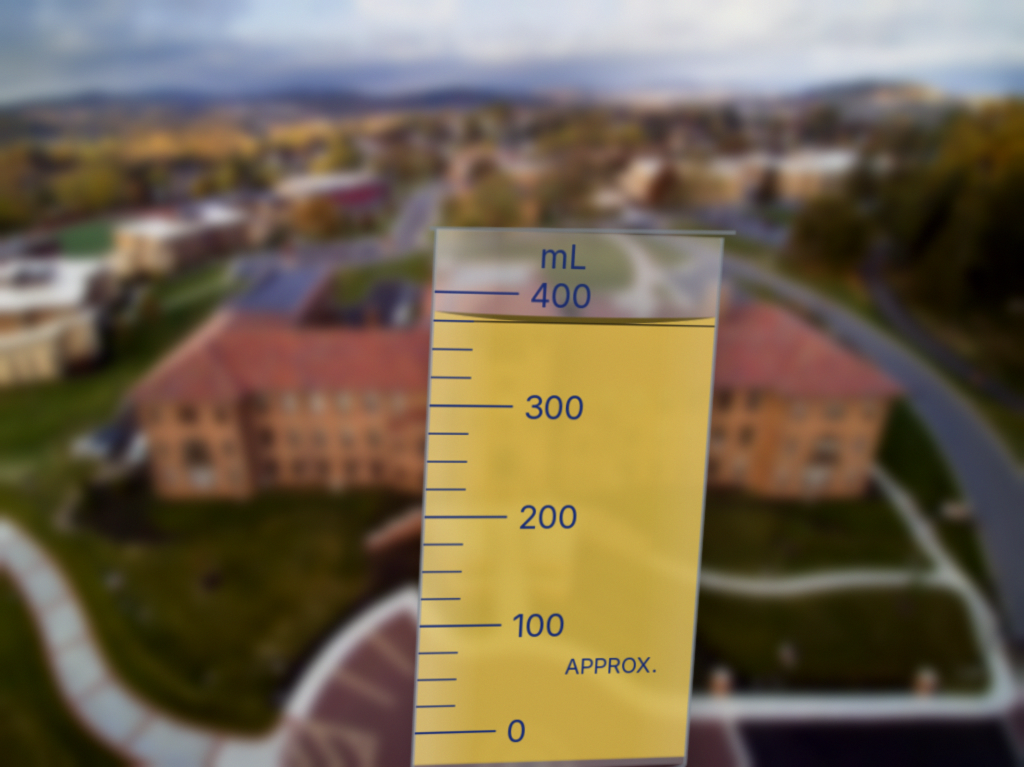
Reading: 375 mL
